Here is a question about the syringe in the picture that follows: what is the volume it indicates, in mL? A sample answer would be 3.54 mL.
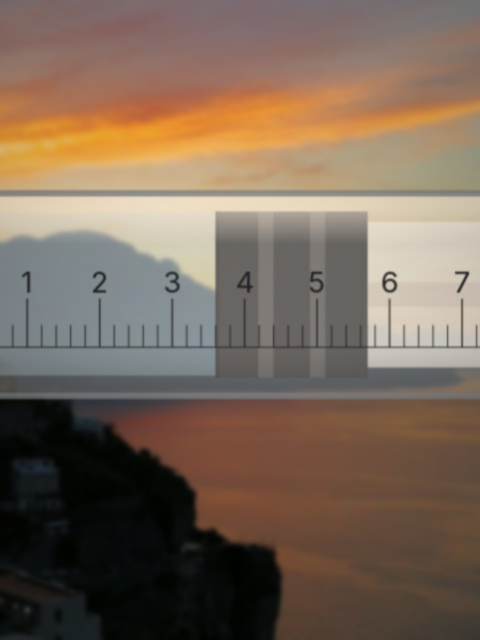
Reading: 3.6 mL
